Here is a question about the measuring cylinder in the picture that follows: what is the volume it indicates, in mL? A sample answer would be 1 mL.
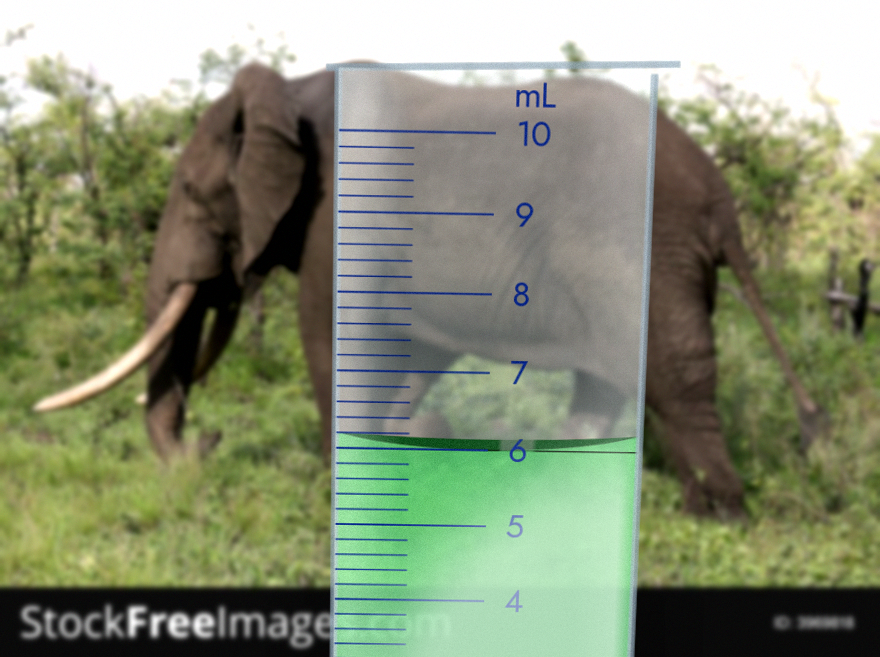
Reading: 6 mL
